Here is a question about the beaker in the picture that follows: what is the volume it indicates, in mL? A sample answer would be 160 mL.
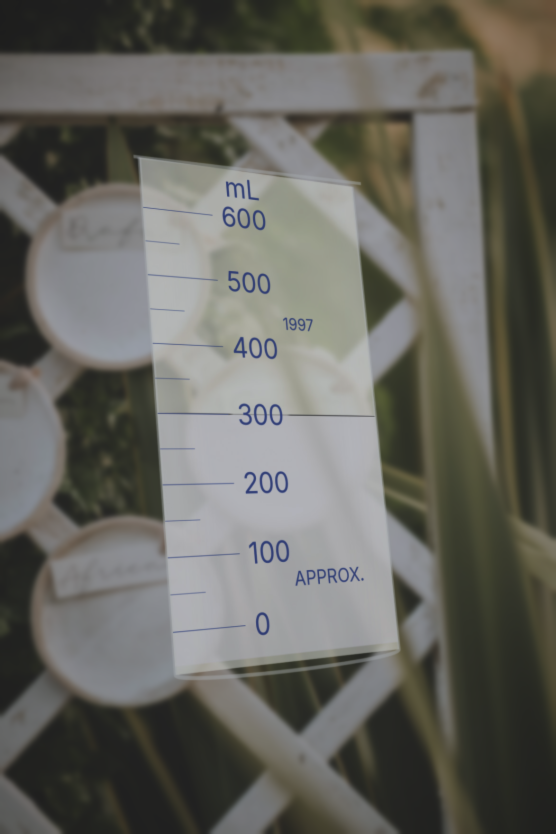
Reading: 300 mL
